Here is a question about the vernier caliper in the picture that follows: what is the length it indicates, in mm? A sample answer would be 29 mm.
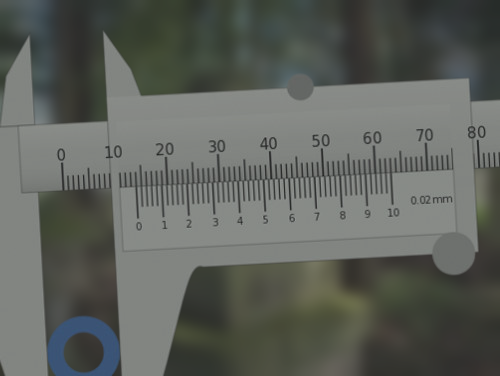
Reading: 14.0 mm
